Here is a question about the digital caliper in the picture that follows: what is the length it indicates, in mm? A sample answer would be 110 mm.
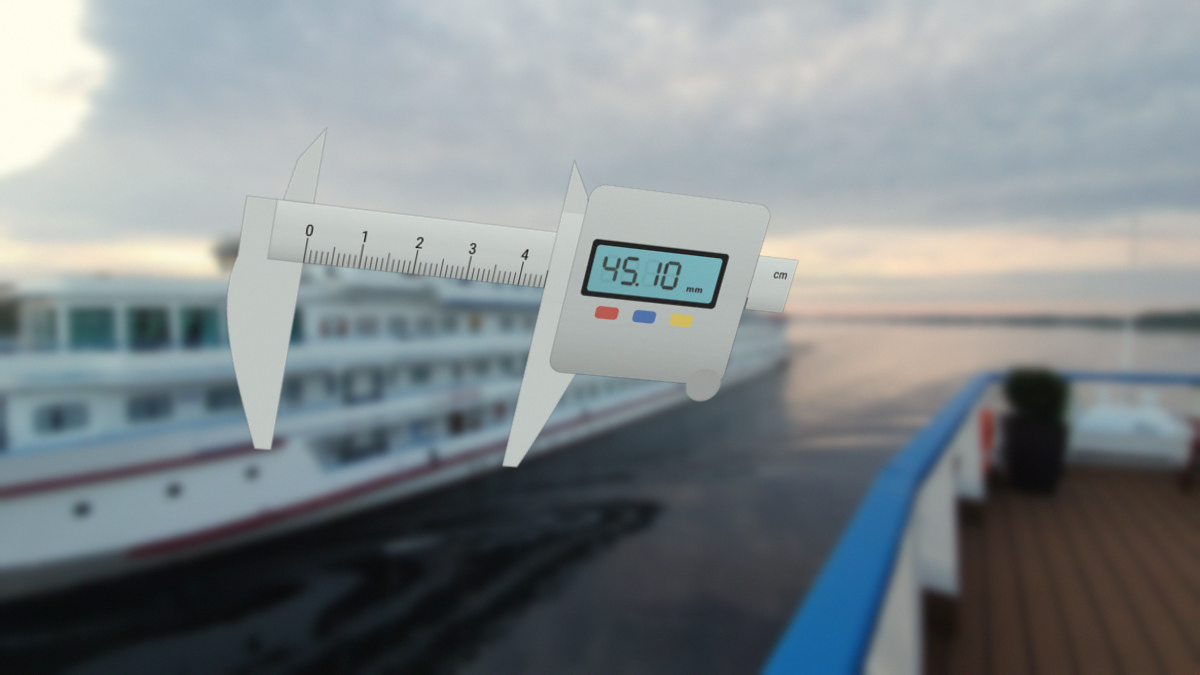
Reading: 45.10 mm
